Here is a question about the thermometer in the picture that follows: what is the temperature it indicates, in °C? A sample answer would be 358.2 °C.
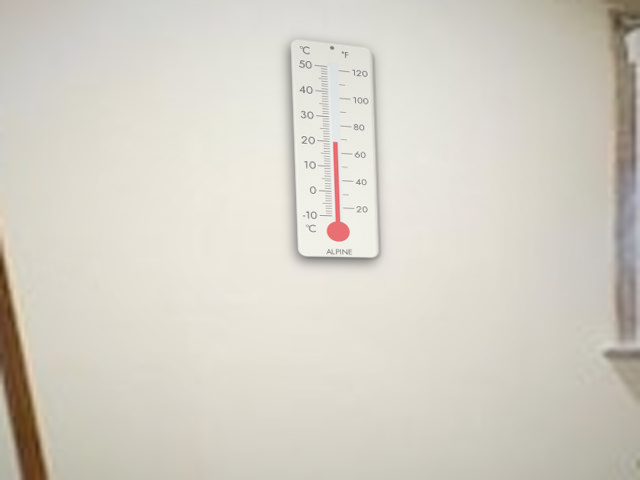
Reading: 20 °C
